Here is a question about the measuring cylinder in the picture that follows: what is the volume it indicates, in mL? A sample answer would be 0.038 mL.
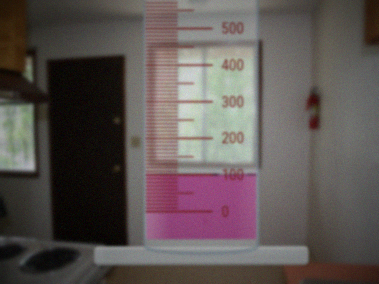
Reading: 100 mL
